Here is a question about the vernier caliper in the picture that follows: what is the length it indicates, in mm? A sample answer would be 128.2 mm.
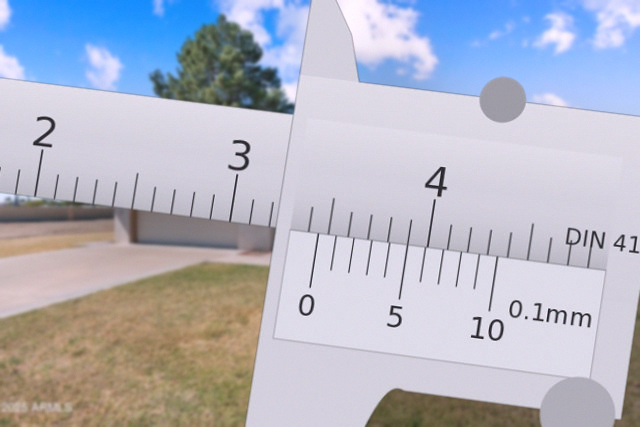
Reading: 34.5 mm
